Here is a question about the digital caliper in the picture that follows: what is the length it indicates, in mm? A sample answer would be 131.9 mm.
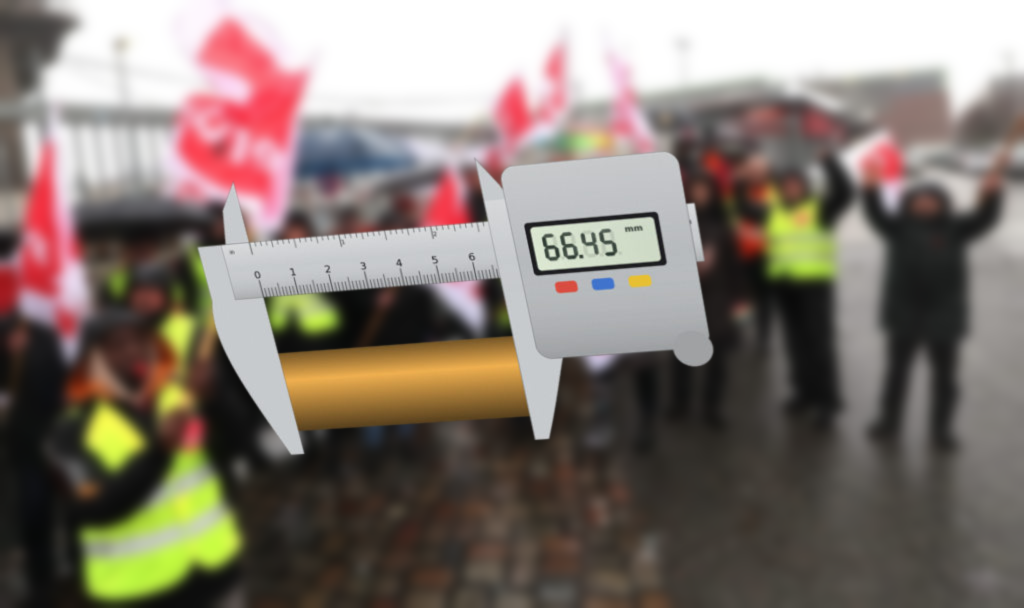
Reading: 66.45 mm
